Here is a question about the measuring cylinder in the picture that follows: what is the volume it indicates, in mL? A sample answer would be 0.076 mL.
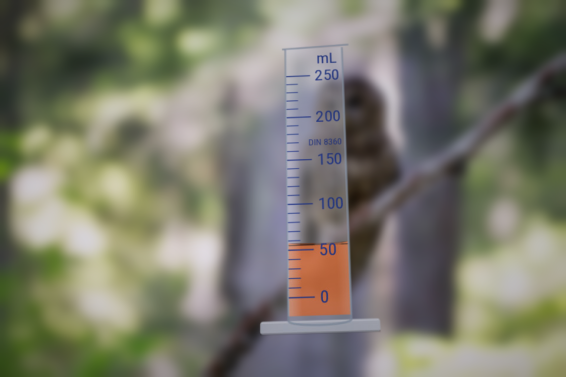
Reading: 55 mL
